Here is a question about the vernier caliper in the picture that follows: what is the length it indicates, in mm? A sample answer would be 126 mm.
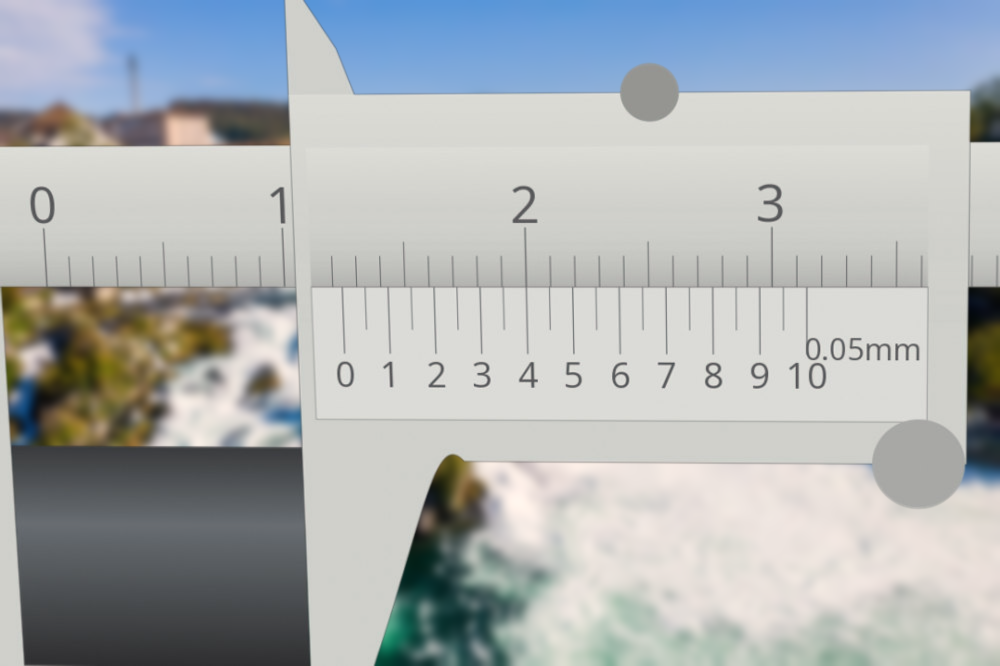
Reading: 12.4 mm
